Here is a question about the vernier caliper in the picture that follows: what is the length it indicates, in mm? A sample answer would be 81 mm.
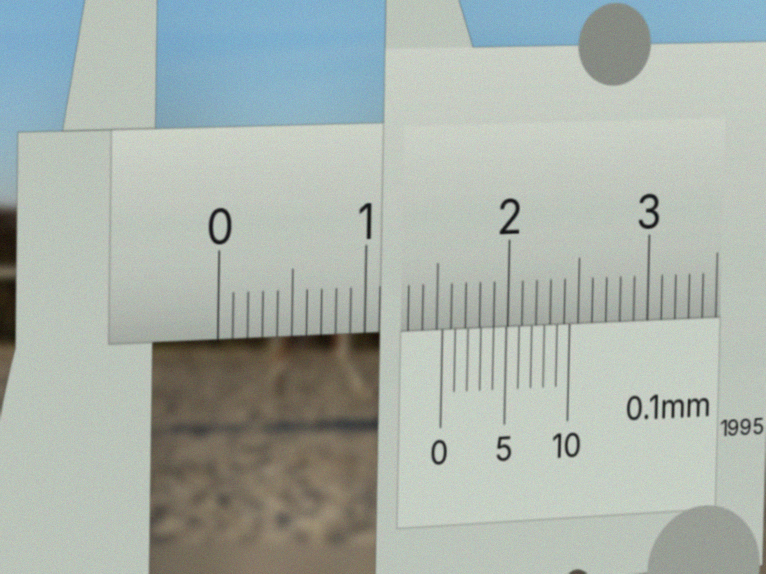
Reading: 15.4 mm
